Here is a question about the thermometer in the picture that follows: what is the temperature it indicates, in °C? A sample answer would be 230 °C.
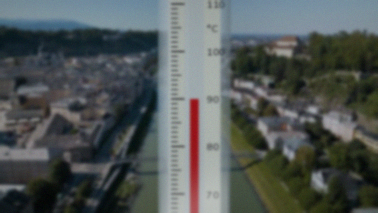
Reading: 90 °C
